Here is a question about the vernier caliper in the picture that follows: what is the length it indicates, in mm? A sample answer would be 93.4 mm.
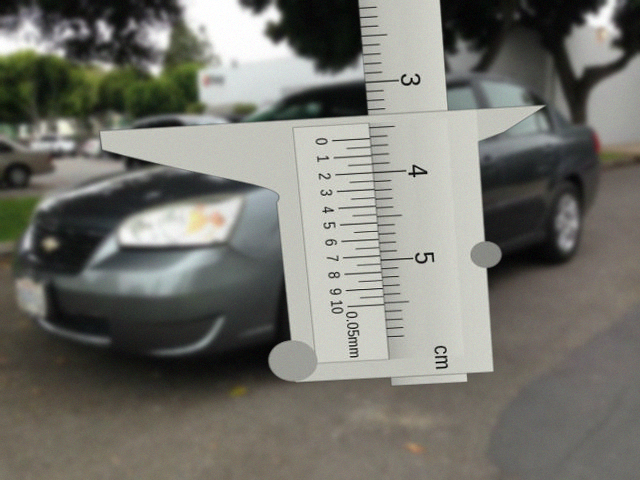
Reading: 36.2 mm
